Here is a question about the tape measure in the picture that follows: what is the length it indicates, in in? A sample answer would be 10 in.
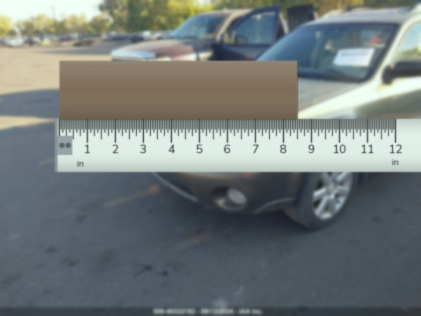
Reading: 8.5 in
